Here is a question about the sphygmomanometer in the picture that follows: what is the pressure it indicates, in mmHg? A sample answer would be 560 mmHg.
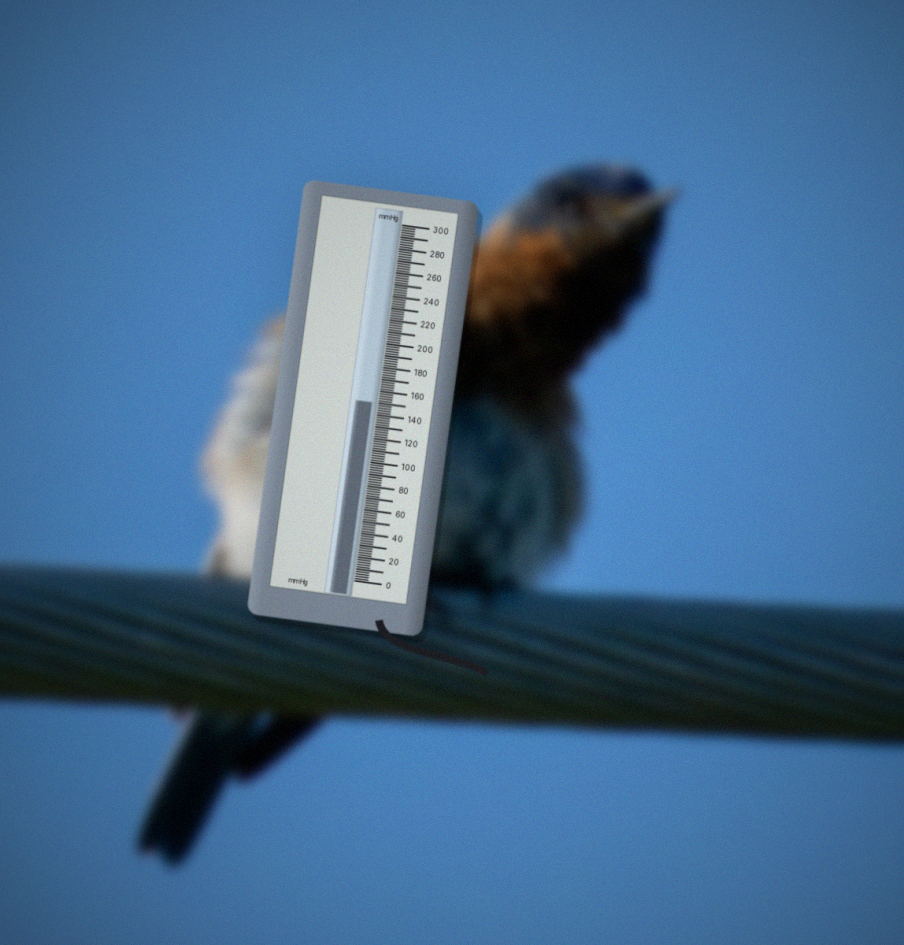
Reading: 150 mmHg
